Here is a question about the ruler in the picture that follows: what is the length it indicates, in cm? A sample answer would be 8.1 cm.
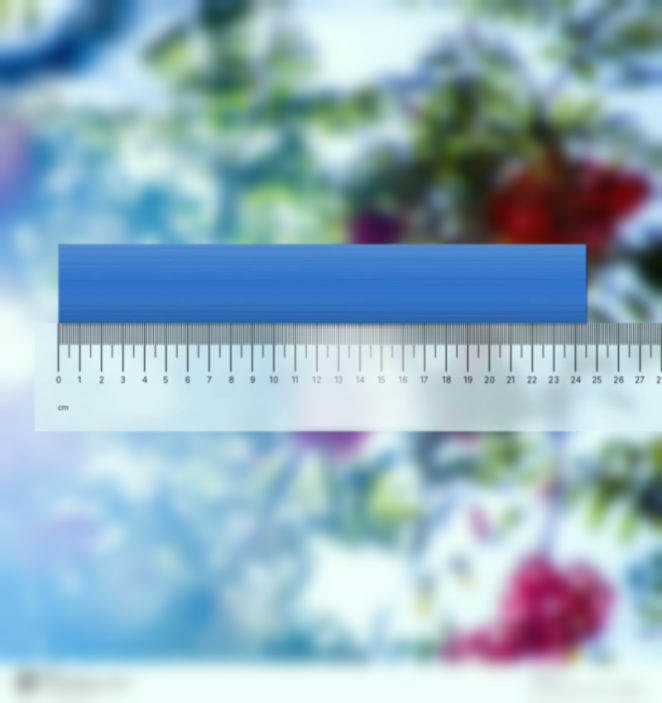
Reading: 24.5 cm
